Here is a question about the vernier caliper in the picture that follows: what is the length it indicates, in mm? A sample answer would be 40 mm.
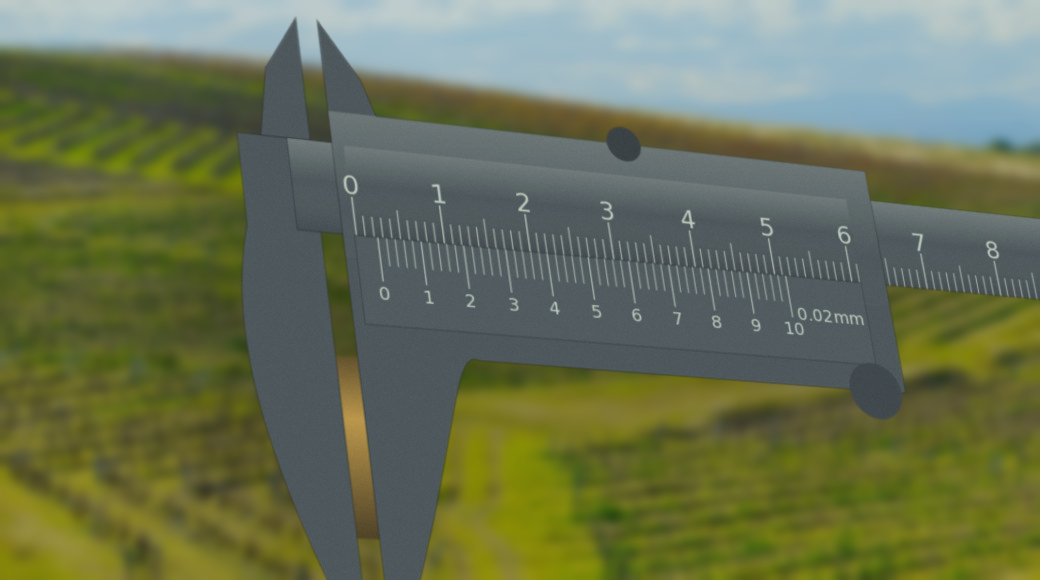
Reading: 2.4 mm
